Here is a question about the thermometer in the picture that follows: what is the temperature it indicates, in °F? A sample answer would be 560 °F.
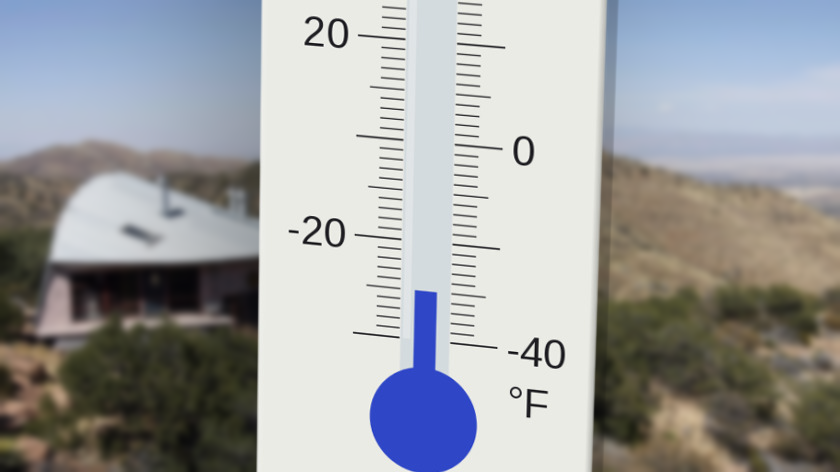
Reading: -30 °F
